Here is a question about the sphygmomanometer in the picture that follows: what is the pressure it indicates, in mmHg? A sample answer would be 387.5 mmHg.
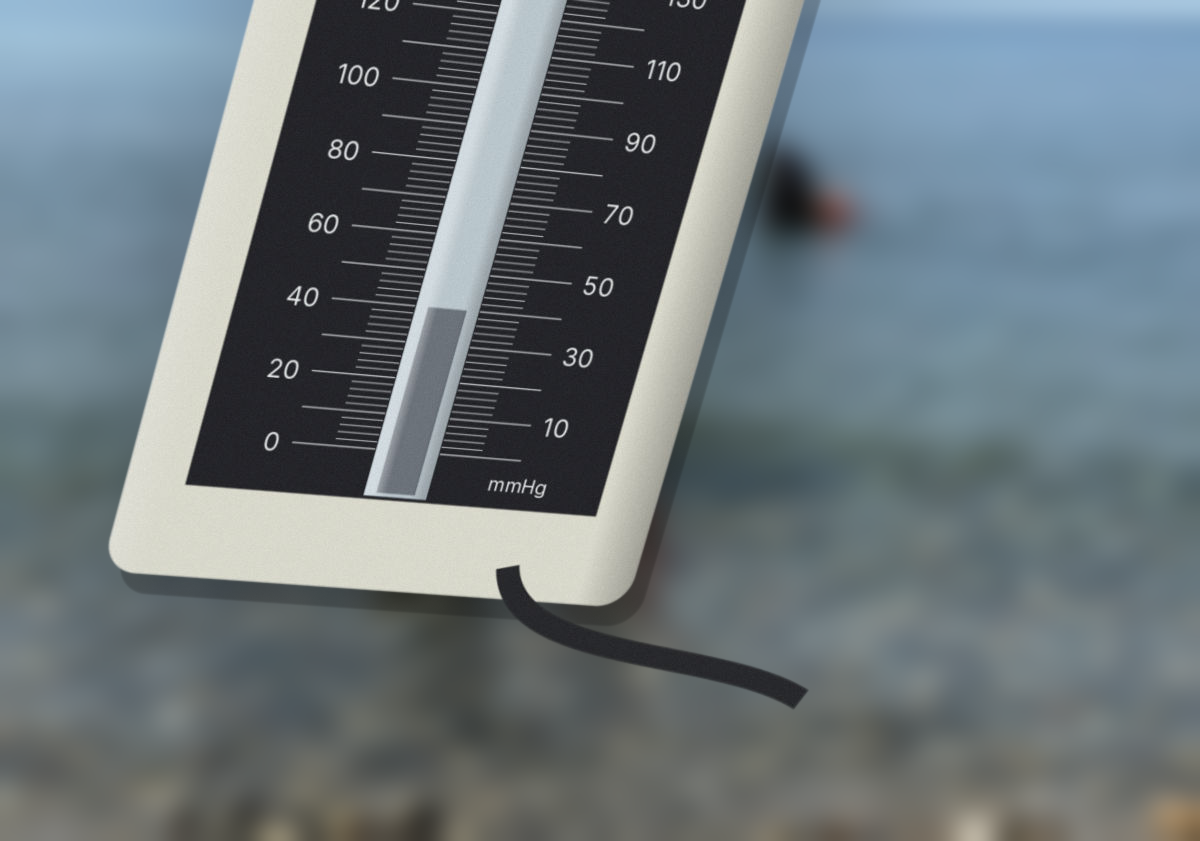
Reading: 40 mmHg
